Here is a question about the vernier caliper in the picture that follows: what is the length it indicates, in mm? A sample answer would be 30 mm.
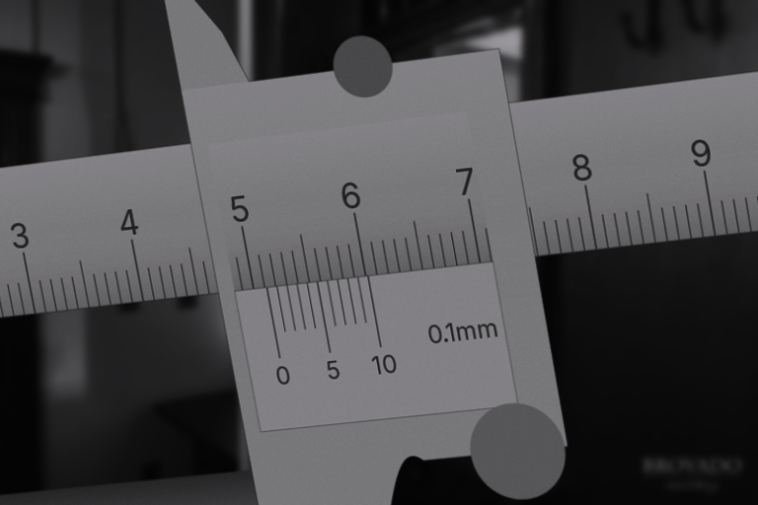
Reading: 51.2 mm
